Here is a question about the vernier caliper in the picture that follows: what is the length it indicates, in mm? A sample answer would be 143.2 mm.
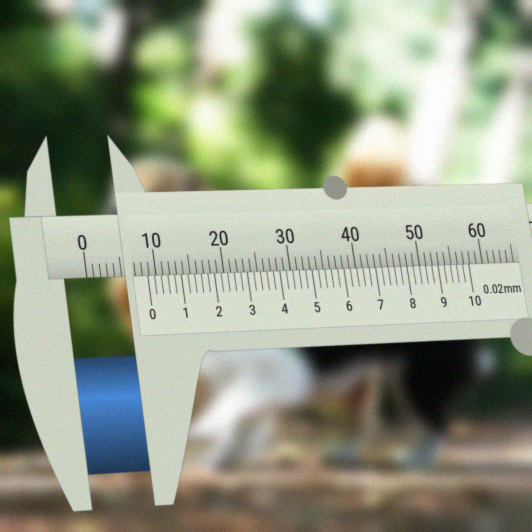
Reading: 8.8 mm
